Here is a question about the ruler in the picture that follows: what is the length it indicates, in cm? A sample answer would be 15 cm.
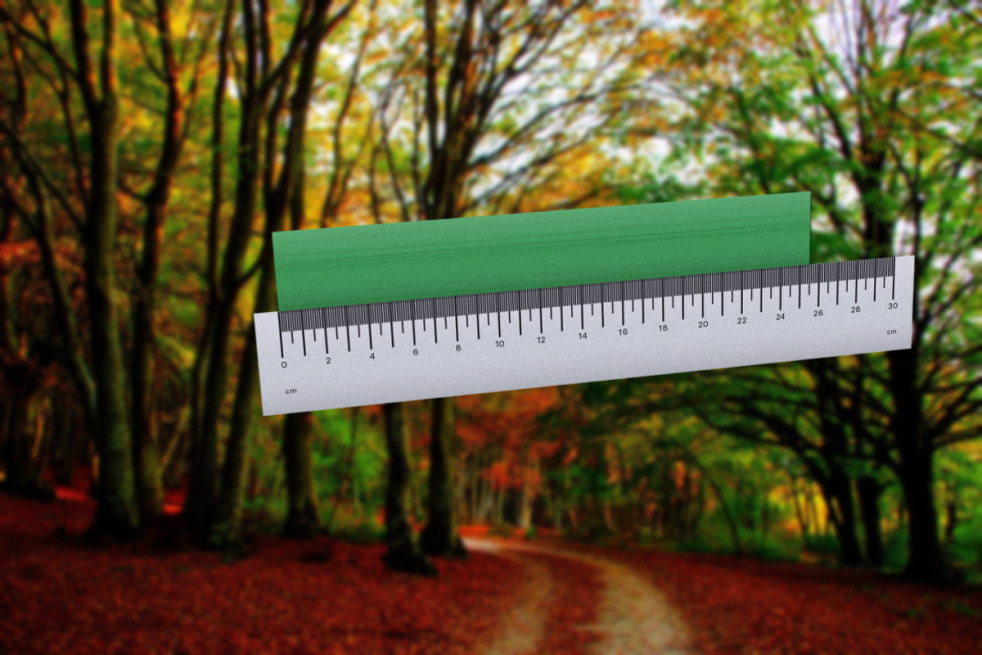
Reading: 25.5 cm
